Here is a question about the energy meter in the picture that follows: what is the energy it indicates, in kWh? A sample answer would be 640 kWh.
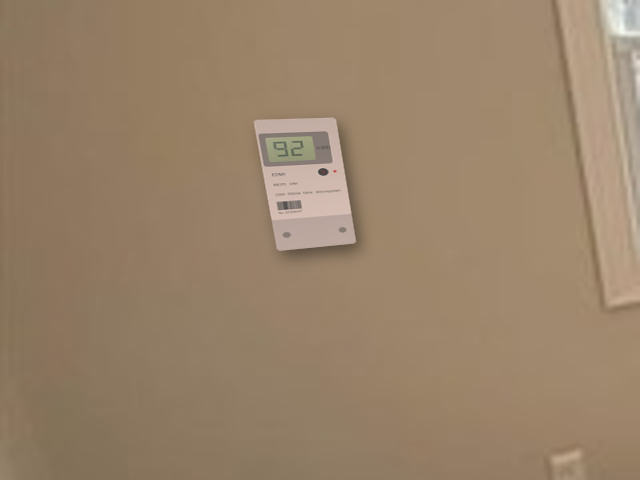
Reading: 92 kWh
